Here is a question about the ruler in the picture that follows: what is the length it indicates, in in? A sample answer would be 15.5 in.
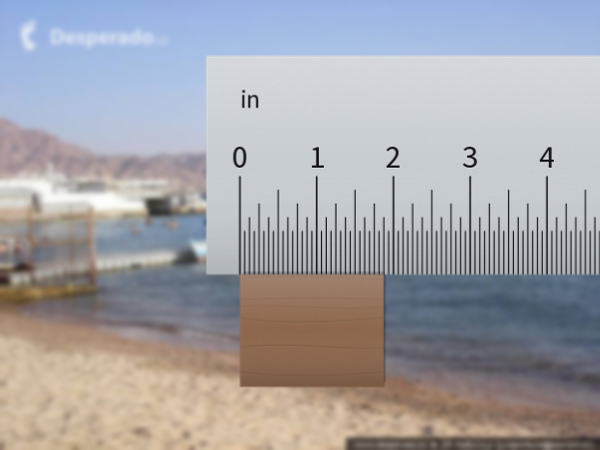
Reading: 1.875 in
